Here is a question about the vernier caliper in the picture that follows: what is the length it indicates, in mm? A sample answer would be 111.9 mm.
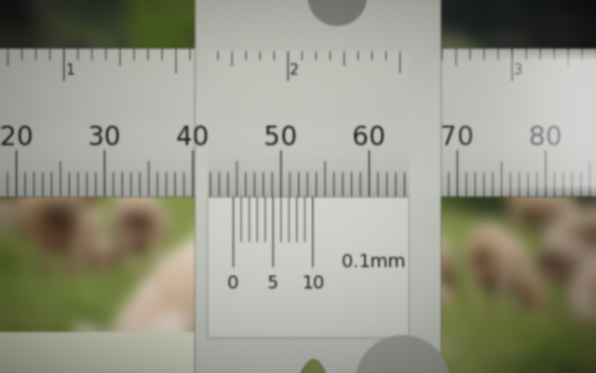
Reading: 44.6 mm
